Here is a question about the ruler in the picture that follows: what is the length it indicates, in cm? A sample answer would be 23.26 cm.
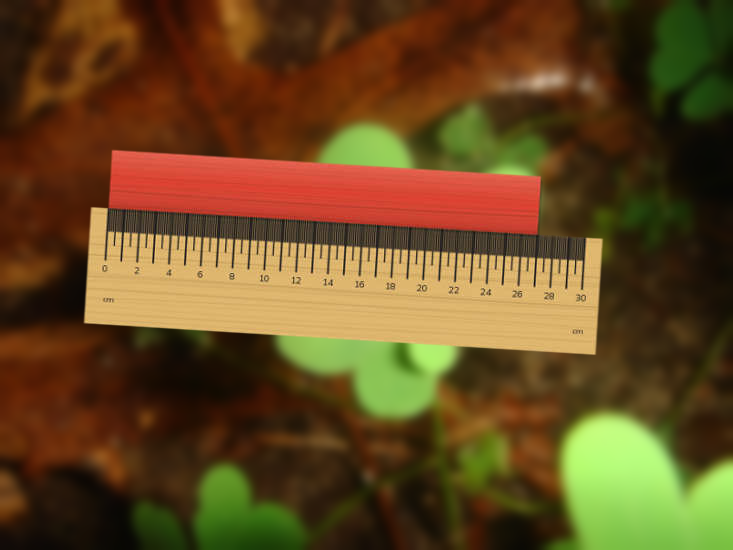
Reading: 27 cm
